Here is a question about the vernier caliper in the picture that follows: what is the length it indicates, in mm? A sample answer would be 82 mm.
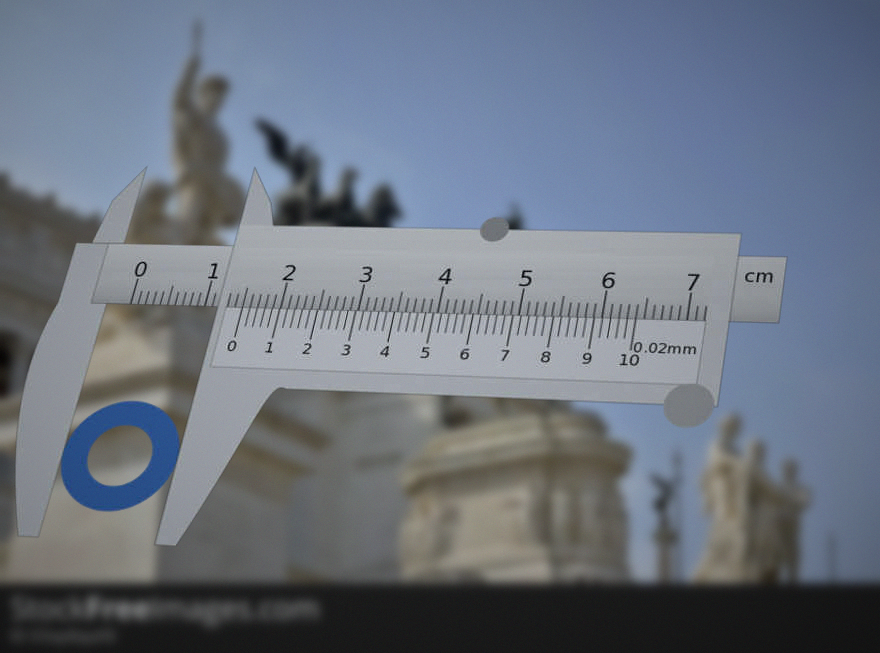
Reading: 15.0 mm
